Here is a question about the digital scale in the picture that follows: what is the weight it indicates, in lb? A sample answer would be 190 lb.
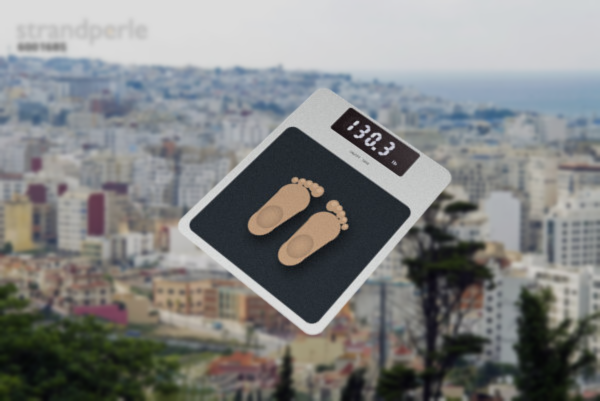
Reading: 130.3 lb
